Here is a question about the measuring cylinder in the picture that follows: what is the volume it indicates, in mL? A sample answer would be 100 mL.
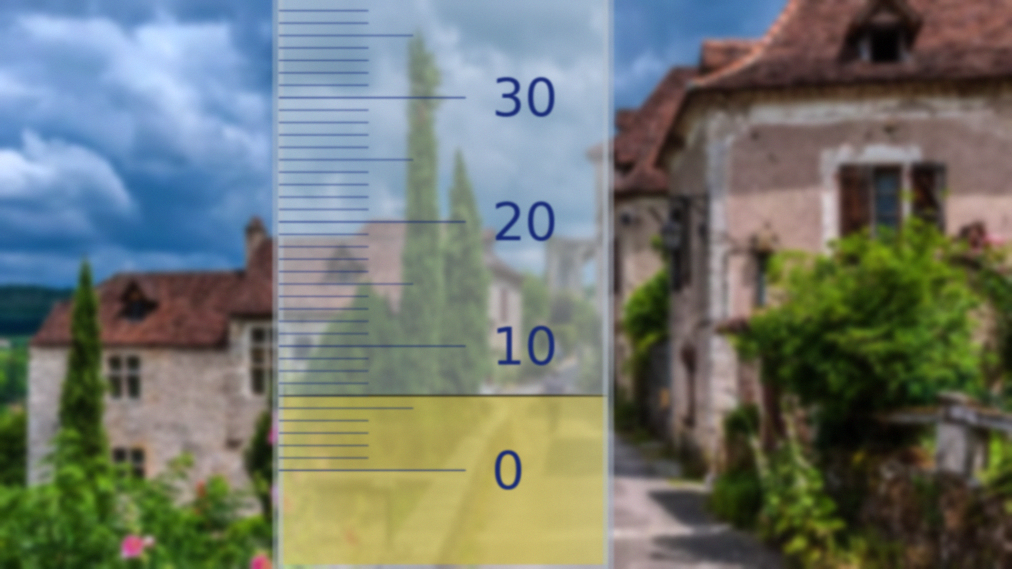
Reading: 6 mL
